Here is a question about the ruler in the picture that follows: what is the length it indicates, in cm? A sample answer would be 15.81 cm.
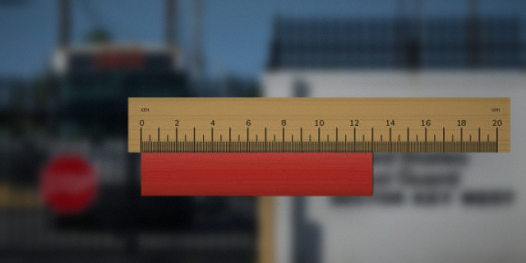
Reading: 13 cm
